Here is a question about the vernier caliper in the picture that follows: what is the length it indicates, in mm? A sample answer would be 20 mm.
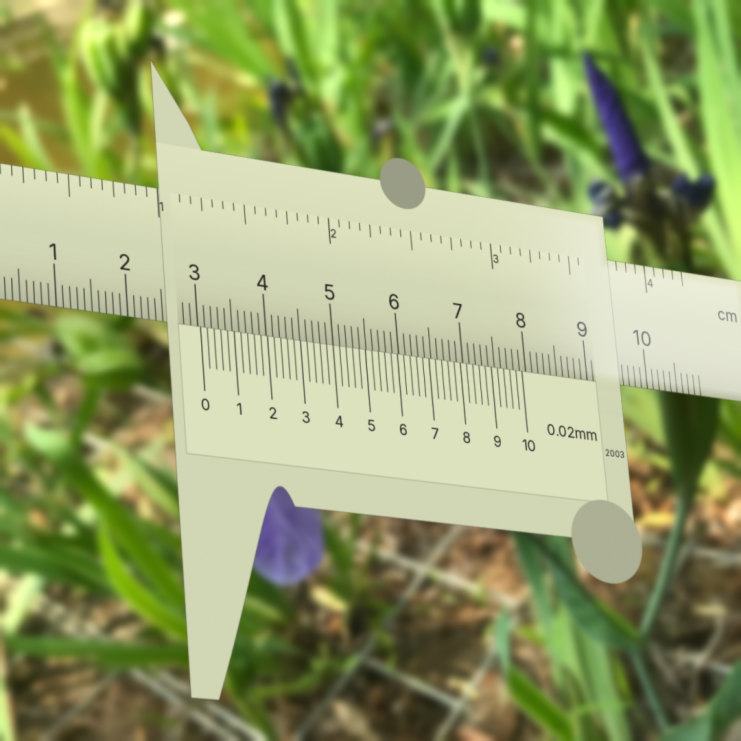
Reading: 30.4 mm
